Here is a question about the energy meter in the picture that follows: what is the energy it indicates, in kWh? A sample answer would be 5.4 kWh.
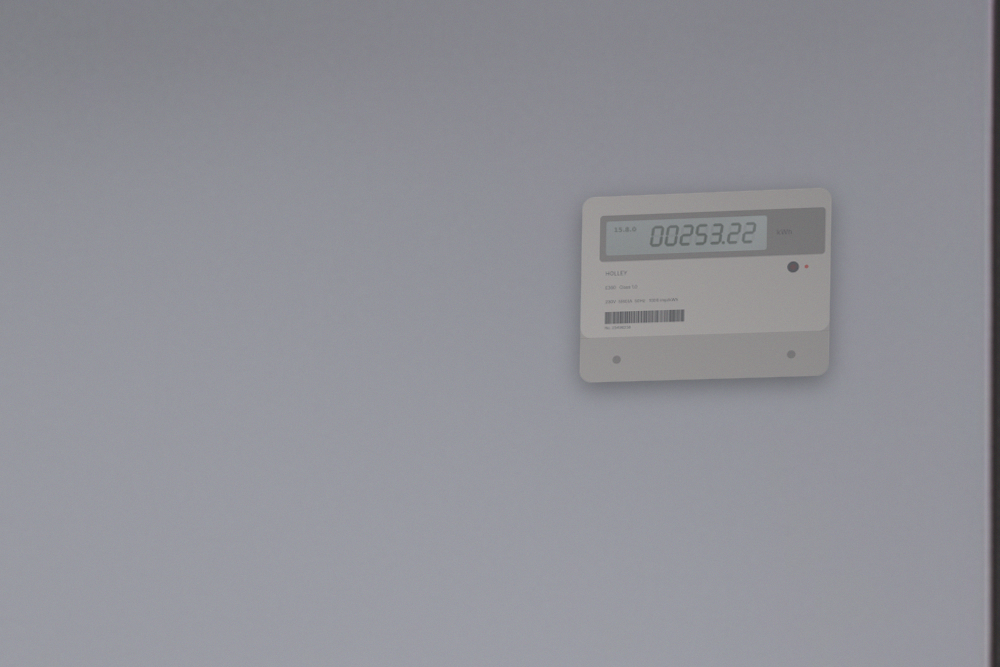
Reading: 253.22 kWh
